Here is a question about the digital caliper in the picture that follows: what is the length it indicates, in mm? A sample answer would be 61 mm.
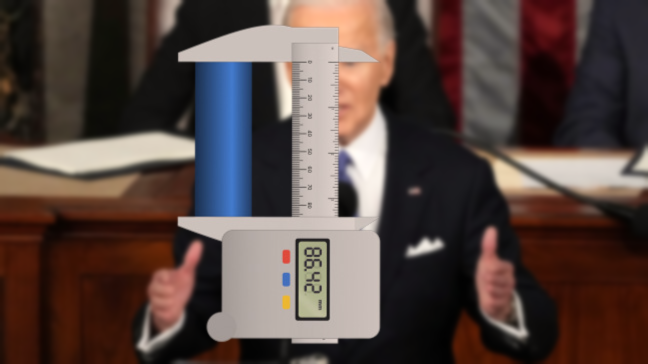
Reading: 86.42 mm
